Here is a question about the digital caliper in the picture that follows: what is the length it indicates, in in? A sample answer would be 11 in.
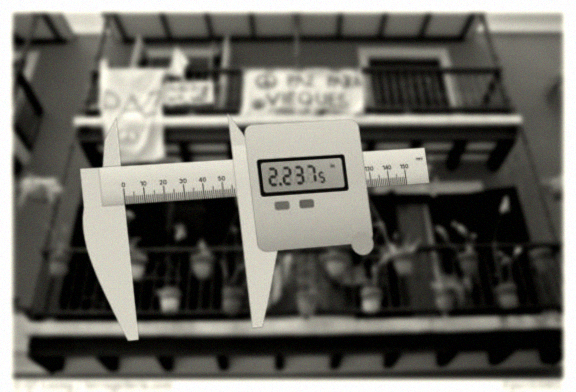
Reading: 2.2375 in
